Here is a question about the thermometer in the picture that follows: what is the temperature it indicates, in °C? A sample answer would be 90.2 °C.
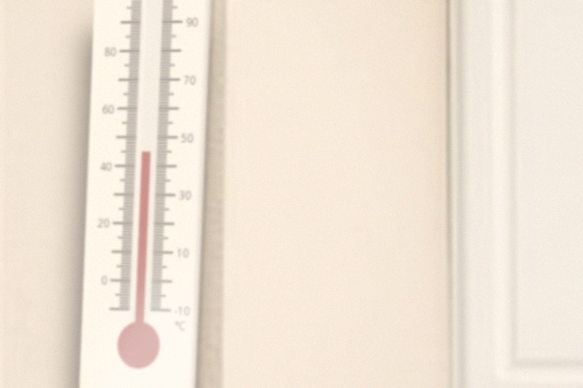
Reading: 45 °C
